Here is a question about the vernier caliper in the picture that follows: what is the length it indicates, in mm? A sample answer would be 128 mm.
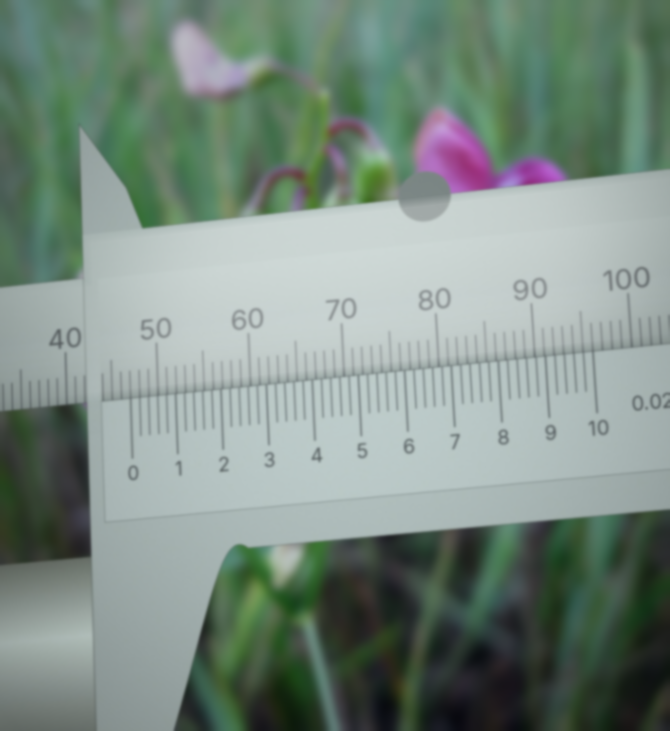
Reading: 47.0 mm
